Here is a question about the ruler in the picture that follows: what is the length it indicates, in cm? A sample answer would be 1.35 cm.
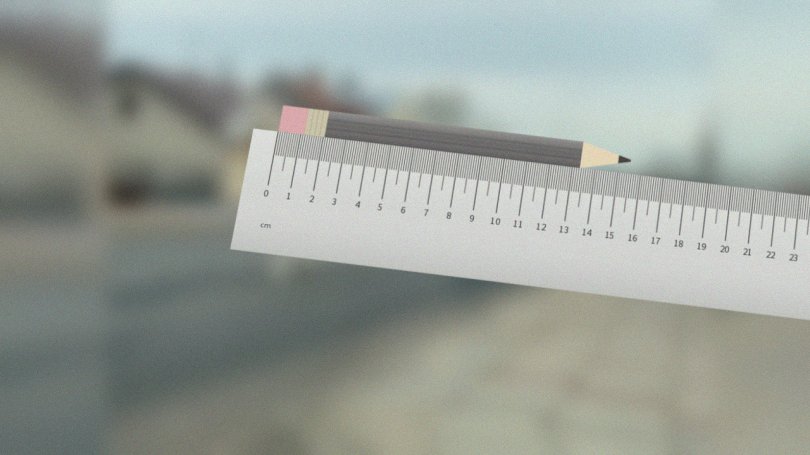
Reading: 15.5 cm
